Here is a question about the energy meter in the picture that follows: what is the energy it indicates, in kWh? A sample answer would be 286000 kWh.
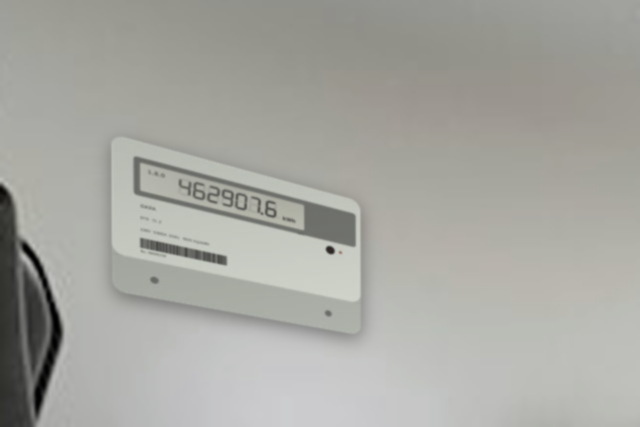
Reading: 462907.6 kWh
